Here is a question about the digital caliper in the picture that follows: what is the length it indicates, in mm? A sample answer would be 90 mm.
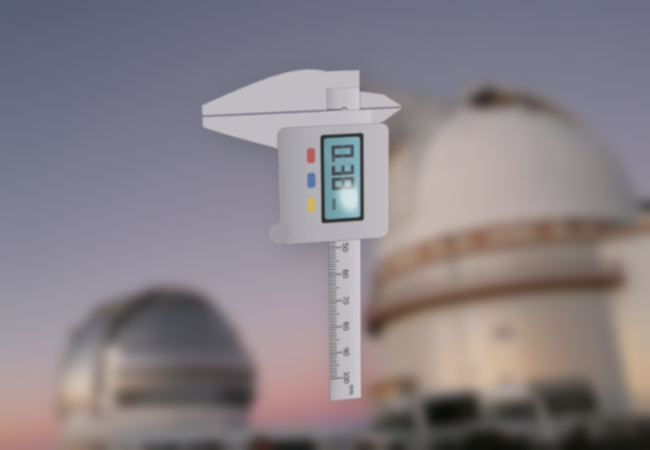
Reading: 0.38 mm
